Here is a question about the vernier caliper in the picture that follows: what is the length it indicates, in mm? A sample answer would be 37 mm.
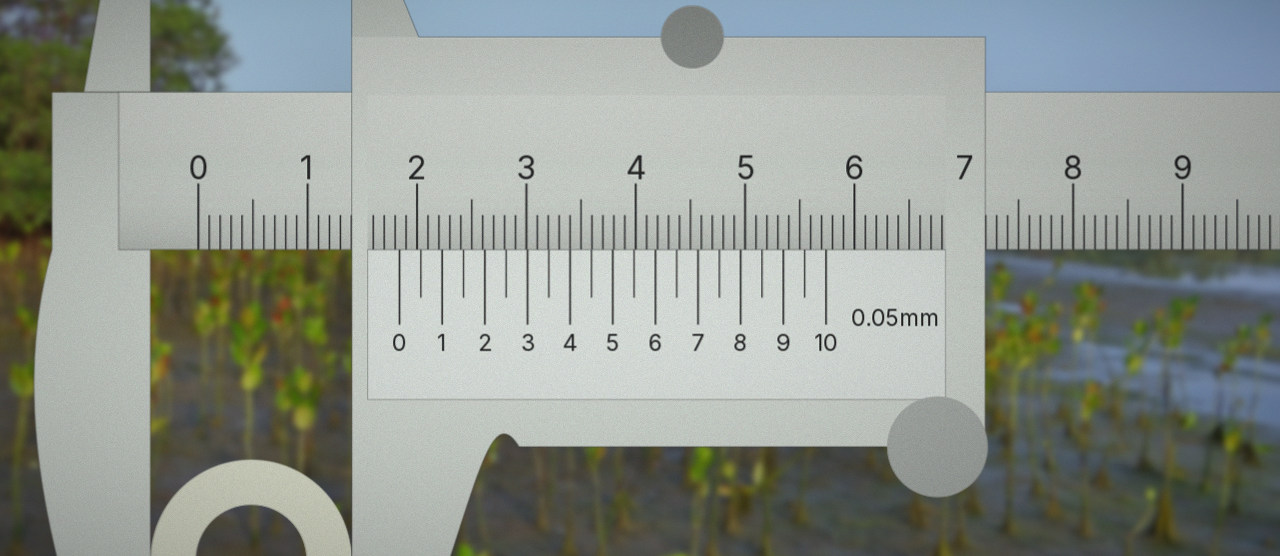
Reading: 18.4 mm
